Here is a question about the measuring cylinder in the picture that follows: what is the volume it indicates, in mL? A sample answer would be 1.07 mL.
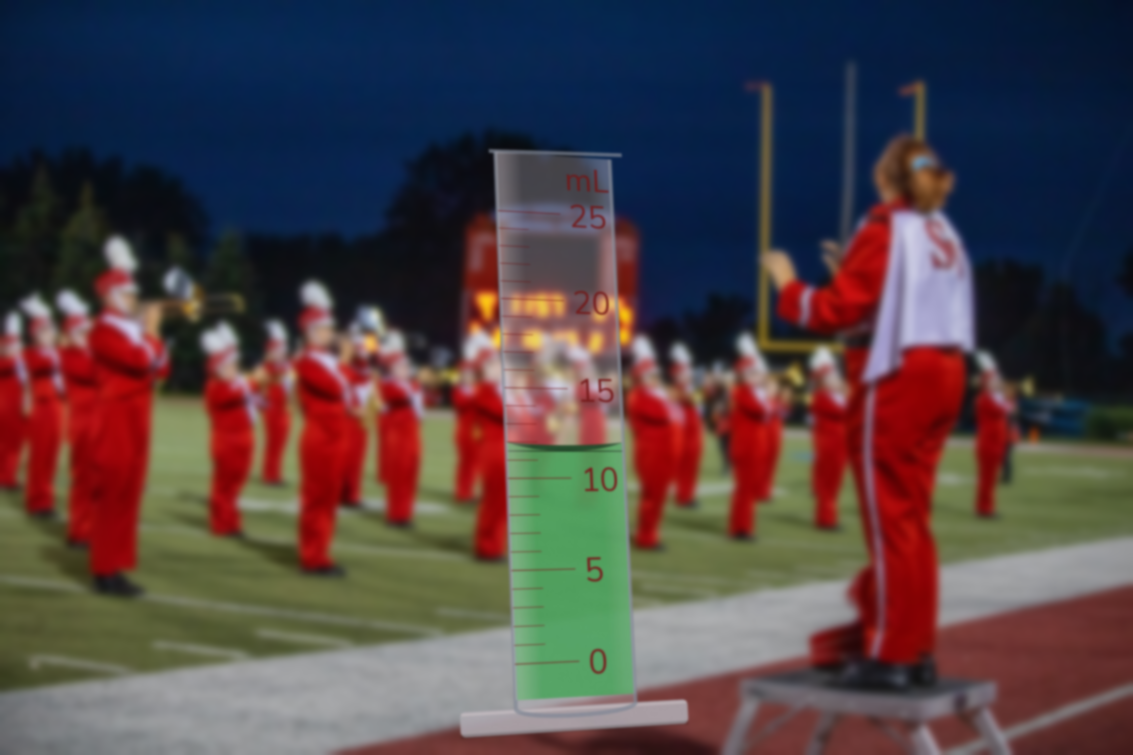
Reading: 11.5 mL
